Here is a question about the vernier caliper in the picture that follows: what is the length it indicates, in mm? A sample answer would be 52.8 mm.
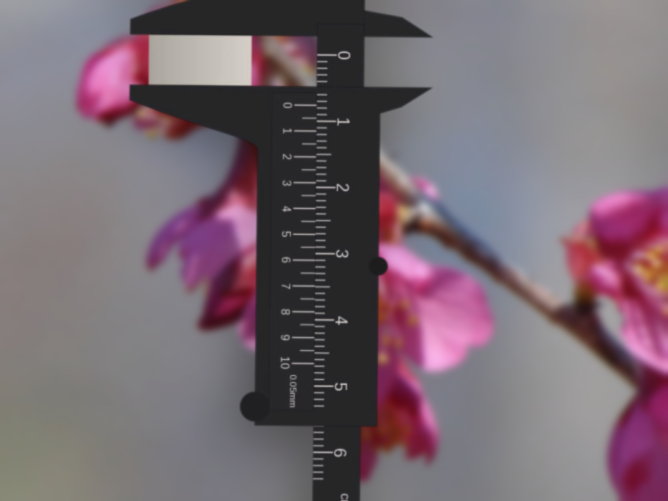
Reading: 7.6 mm
